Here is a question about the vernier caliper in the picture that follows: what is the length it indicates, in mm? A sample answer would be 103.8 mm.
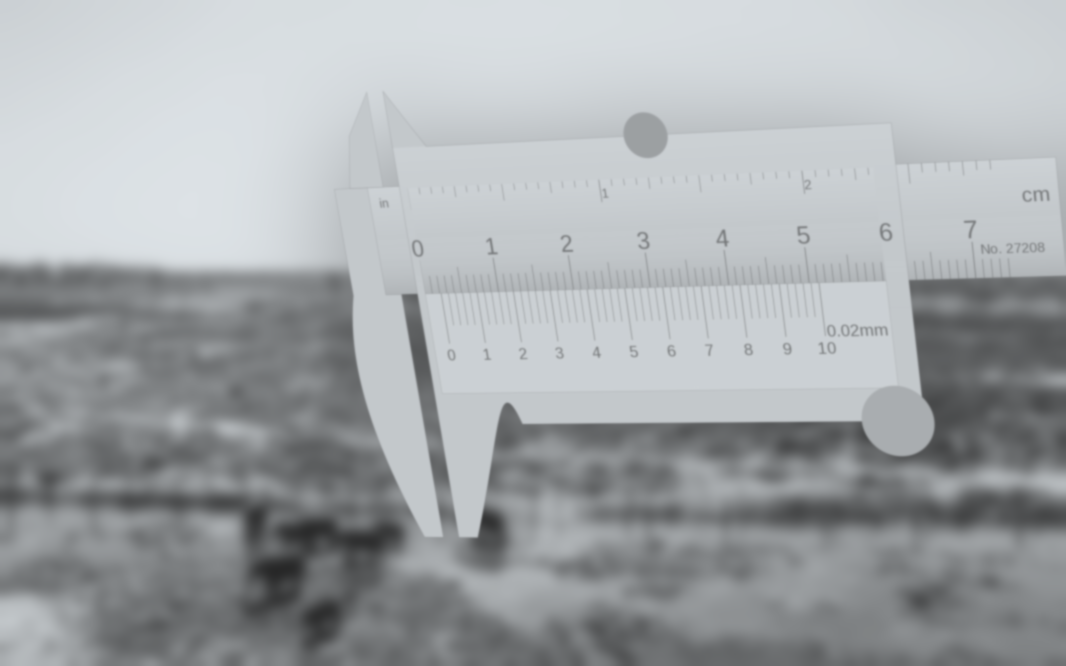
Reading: 2.2 mm
